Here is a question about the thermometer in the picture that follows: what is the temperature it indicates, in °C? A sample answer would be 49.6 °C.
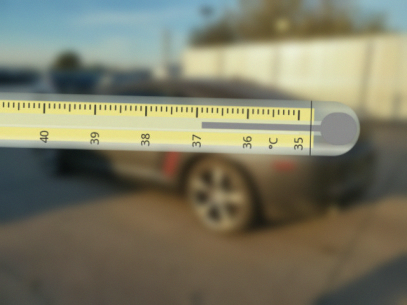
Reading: 36.9 °C
